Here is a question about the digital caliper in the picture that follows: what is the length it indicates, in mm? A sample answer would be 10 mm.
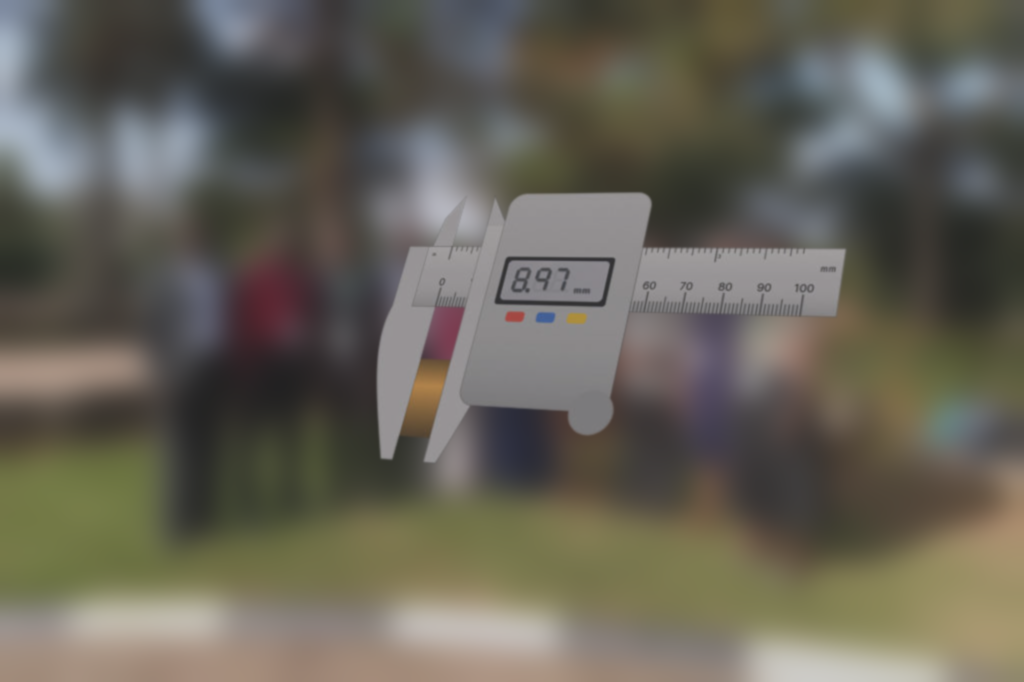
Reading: 8.97 mm
